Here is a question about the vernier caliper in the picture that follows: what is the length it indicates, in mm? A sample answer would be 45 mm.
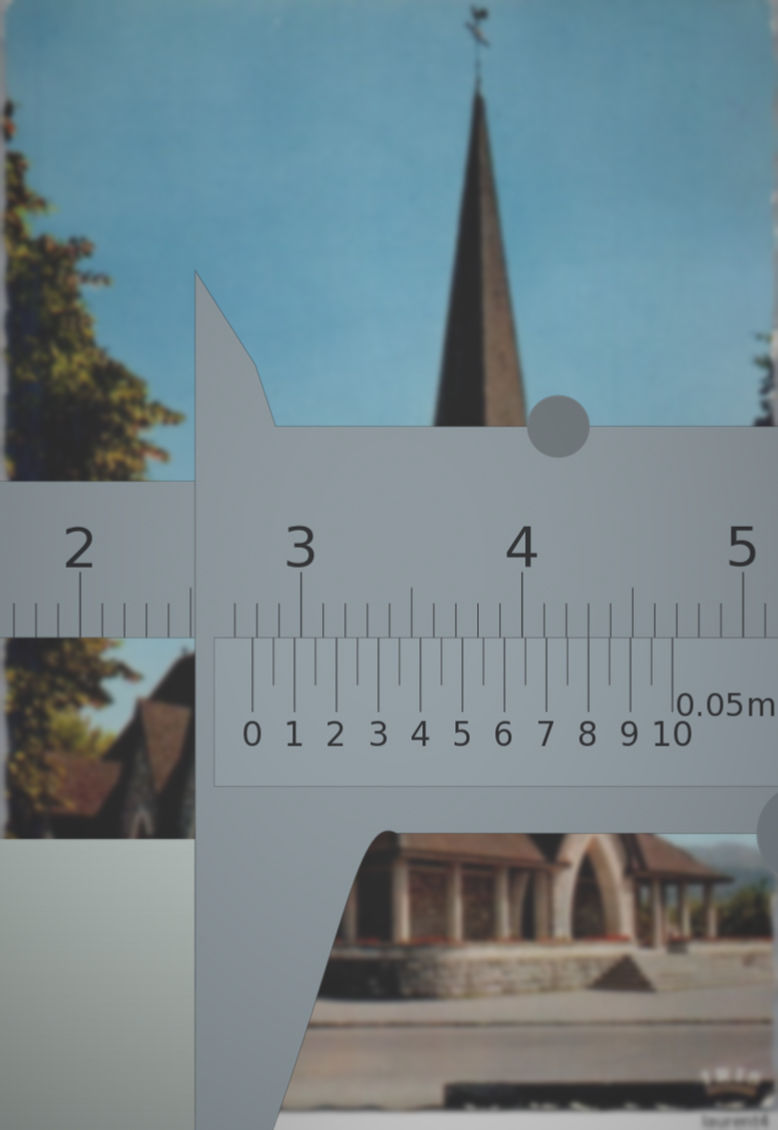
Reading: 27.8 mm
